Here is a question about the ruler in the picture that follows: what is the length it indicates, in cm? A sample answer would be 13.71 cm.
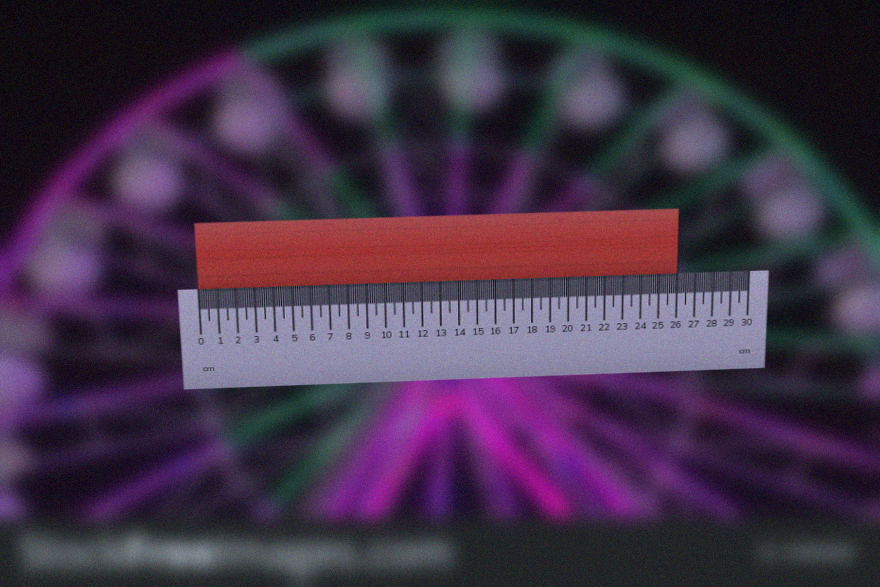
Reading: 26 cm
